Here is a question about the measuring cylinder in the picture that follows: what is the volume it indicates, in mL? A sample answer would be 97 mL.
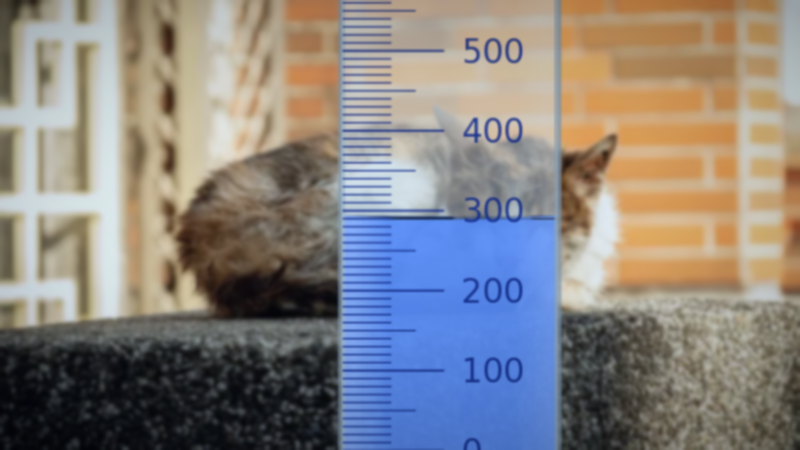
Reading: 290 mL
